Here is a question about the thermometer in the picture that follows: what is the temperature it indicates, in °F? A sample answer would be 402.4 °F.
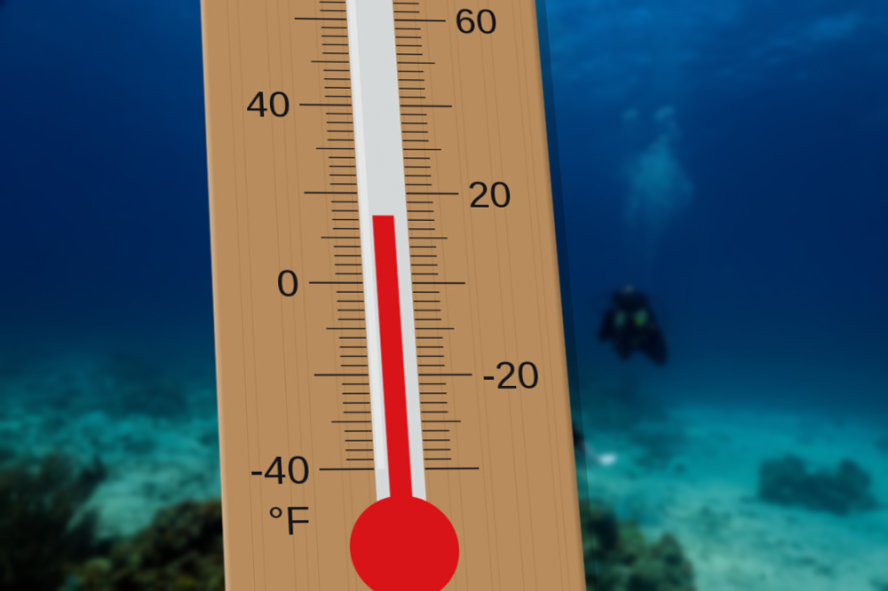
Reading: 15 °F
